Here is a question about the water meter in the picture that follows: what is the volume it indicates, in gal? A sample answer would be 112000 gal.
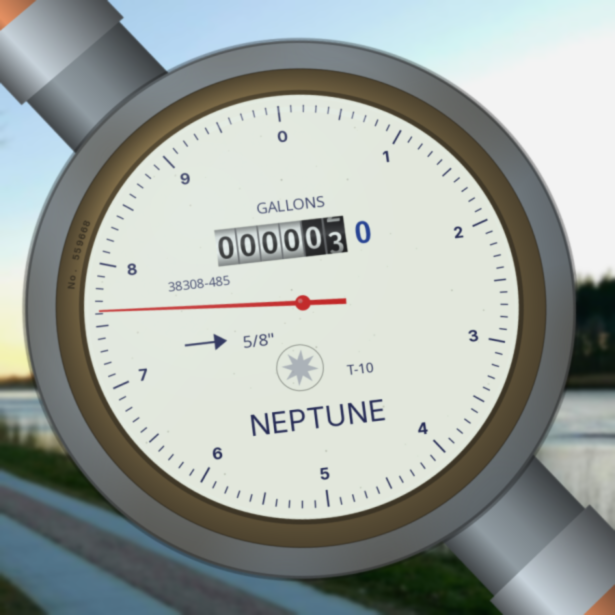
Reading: 27.6 gal
